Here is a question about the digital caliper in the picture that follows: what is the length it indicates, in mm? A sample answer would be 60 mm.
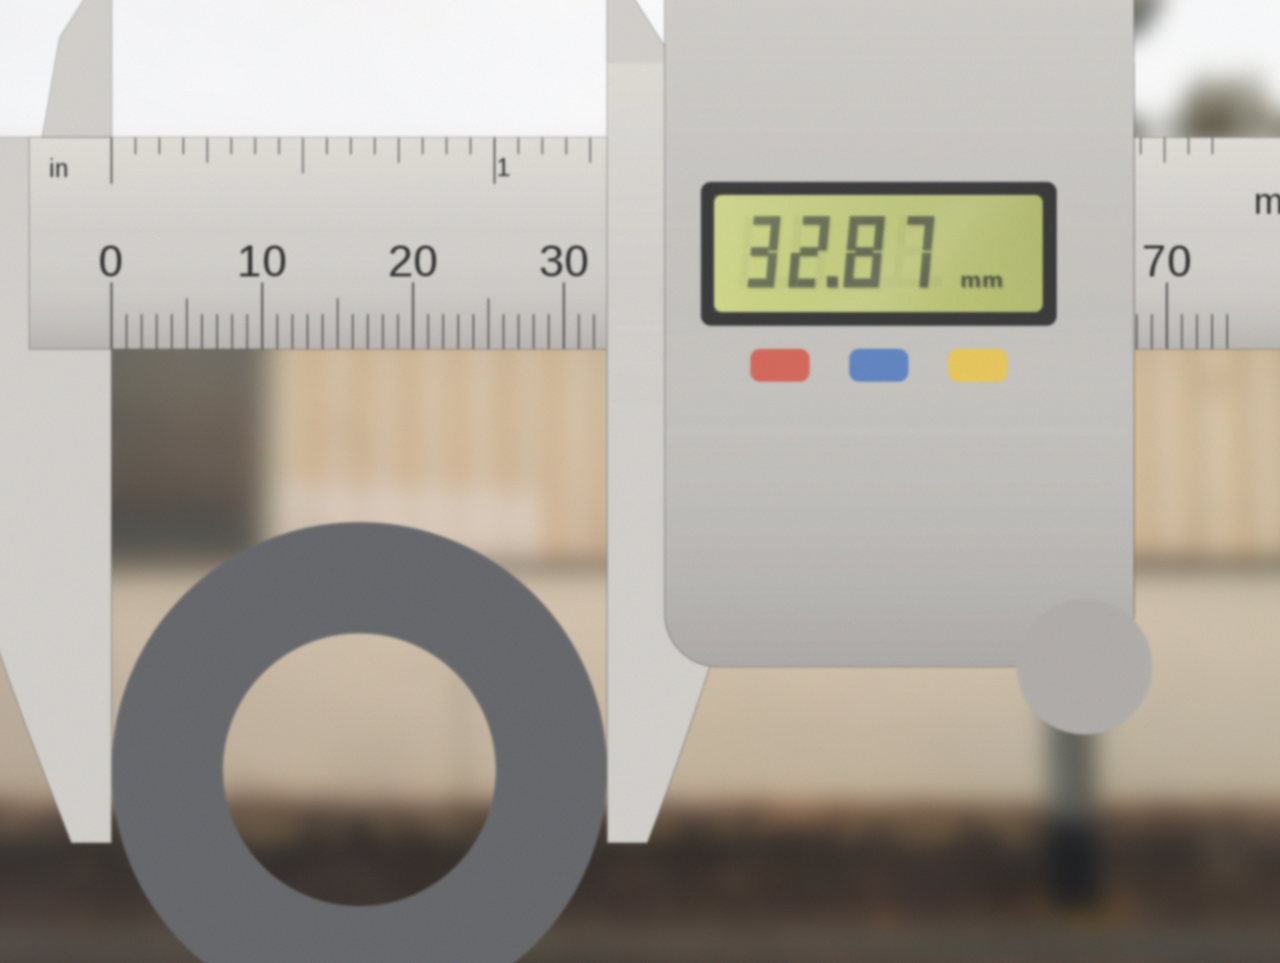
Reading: 32.87 mm
